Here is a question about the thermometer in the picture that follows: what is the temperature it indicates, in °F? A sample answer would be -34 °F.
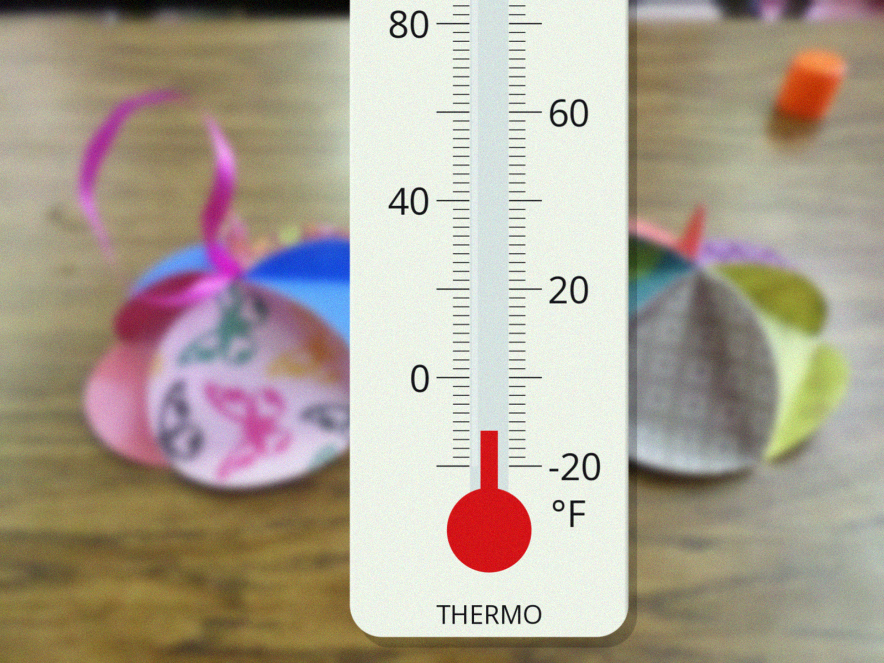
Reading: -12 °F
